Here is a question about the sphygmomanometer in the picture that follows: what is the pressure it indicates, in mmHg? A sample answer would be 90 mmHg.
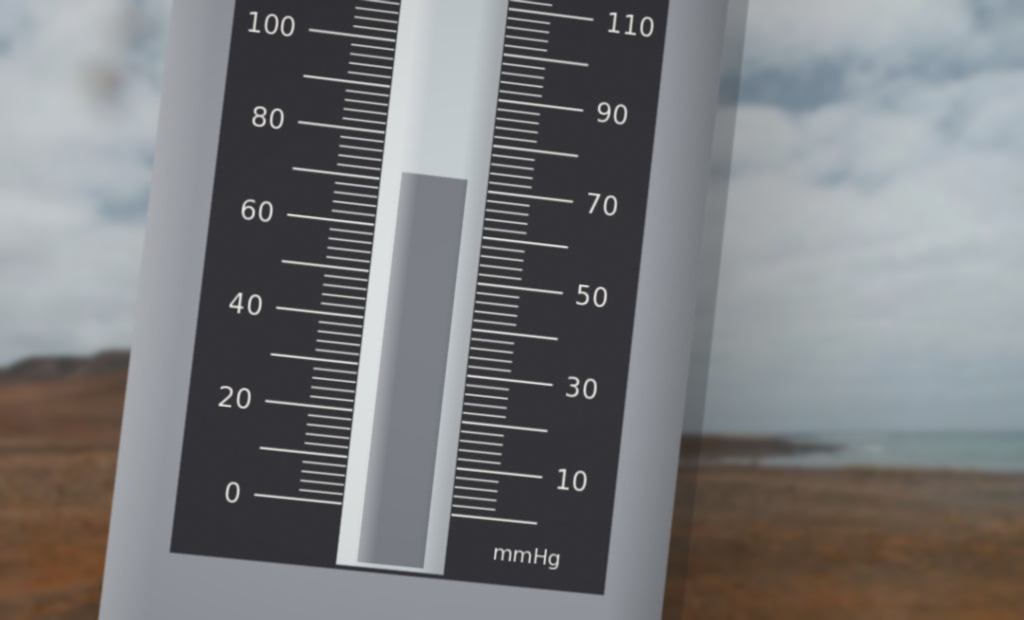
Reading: 72 mmHg
